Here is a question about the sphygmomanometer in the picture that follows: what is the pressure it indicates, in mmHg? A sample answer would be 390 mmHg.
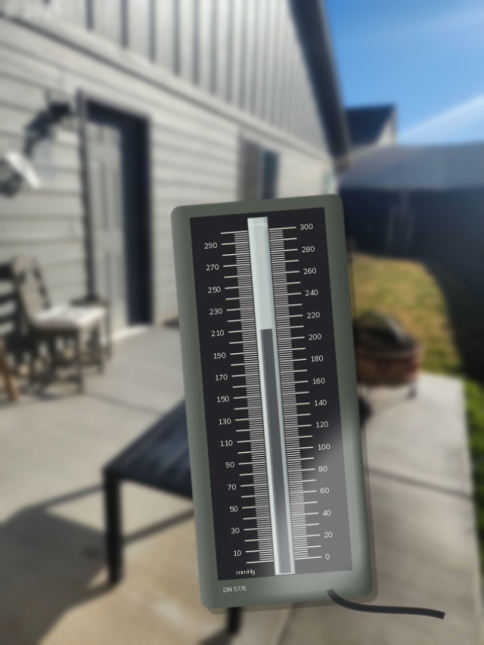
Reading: 210 mmHg
